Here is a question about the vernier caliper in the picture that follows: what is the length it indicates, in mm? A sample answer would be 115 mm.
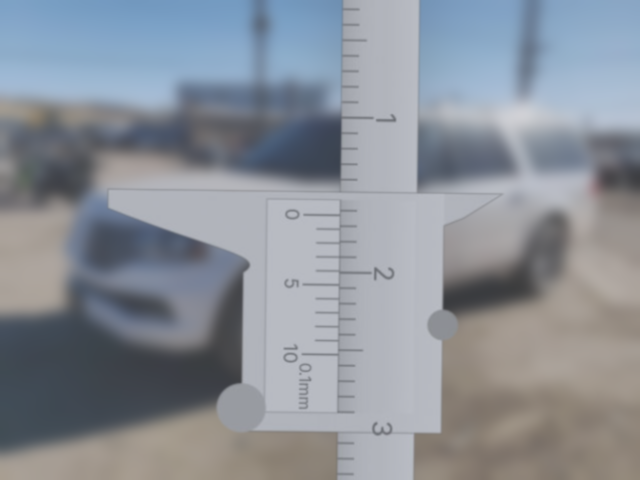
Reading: 16.3 mm
